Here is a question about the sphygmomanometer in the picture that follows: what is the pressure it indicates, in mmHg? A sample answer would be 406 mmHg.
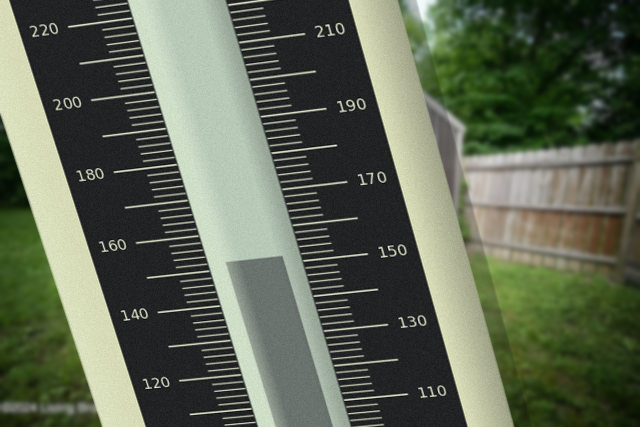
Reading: 152 mmHg
